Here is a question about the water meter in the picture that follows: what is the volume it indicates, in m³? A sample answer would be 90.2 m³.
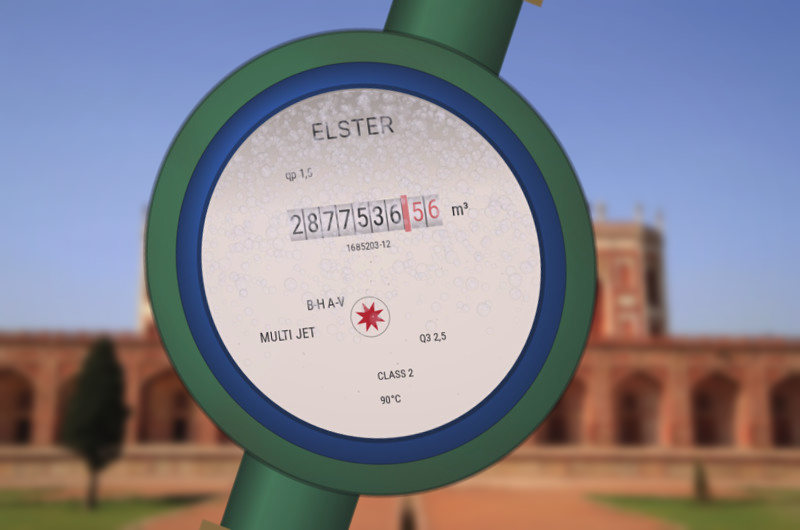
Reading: 2877536.56 m³
